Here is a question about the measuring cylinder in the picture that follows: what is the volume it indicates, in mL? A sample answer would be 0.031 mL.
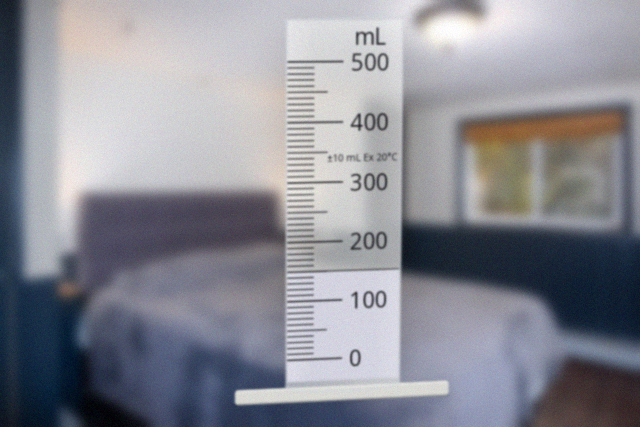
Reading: 150 mL
